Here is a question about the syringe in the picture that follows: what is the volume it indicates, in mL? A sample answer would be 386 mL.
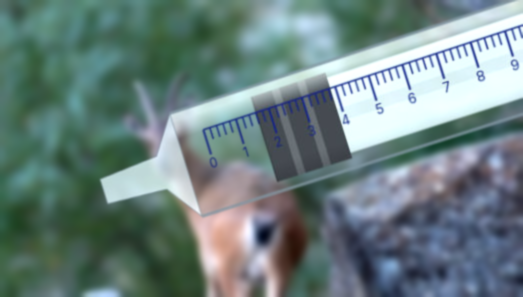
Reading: 1.6 mL
